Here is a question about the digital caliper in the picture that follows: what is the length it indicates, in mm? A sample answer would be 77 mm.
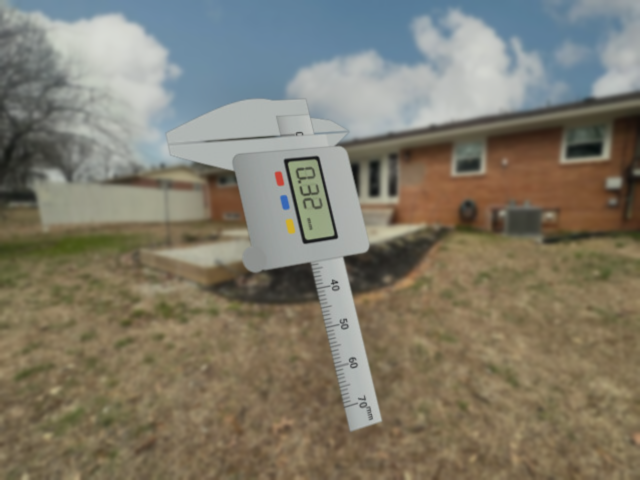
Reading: 0.32 mm
